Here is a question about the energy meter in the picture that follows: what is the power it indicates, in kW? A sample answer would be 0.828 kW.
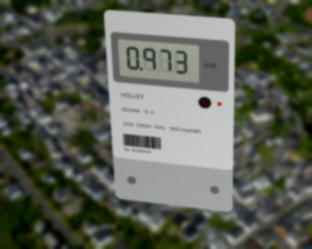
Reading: 0.973 kW
